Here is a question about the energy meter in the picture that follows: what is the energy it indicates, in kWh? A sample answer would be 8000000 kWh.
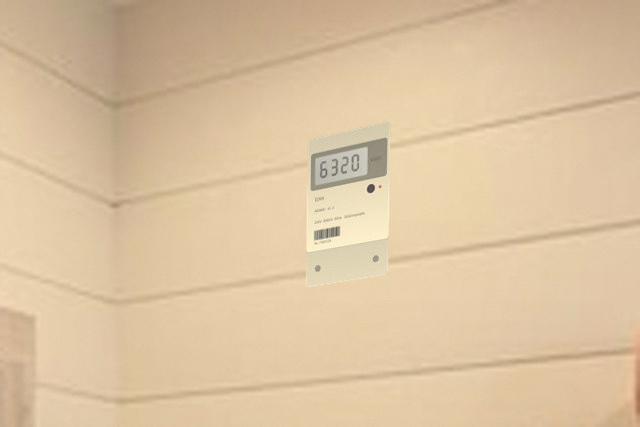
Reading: 6320 kWh
